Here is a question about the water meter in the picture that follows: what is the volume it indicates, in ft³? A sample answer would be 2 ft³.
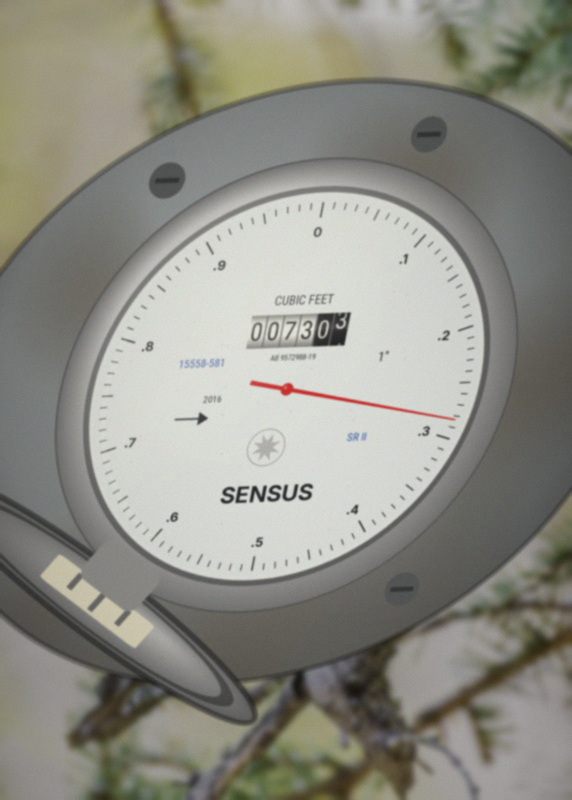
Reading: 7303.28 ft³
